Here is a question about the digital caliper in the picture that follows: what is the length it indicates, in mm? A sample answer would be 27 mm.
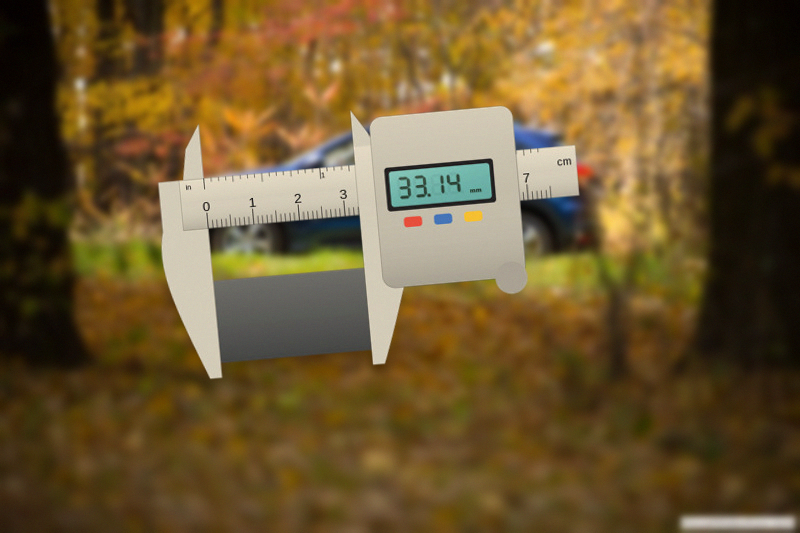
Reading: 33.14 mm
